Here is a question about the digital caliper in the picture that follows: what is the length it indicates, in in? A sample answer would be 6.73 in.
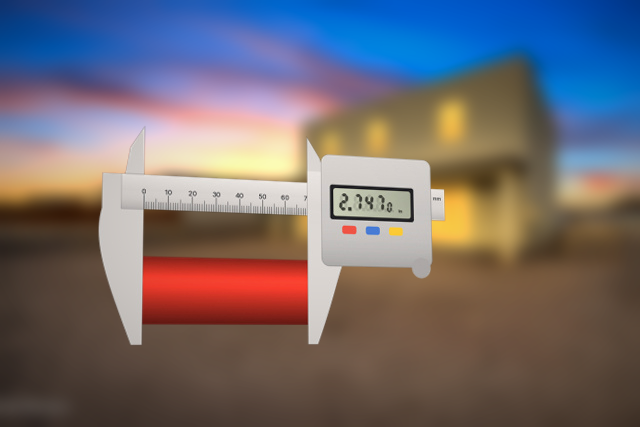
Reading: 2.7470 in
